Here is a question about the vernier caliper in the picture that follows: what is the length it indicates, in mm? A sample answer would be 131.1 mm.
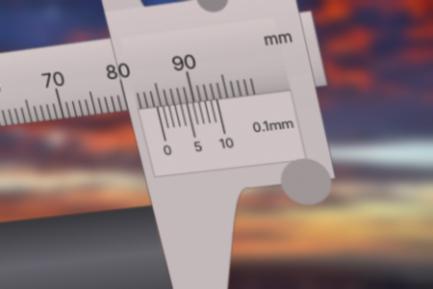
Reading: 84.4 mm
